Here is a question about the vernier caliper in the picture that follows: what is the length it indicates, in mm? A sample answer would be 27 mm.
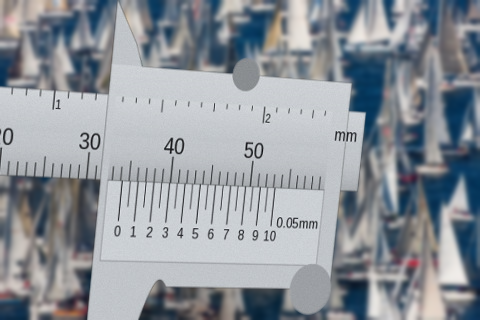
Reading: 34.2 mm
